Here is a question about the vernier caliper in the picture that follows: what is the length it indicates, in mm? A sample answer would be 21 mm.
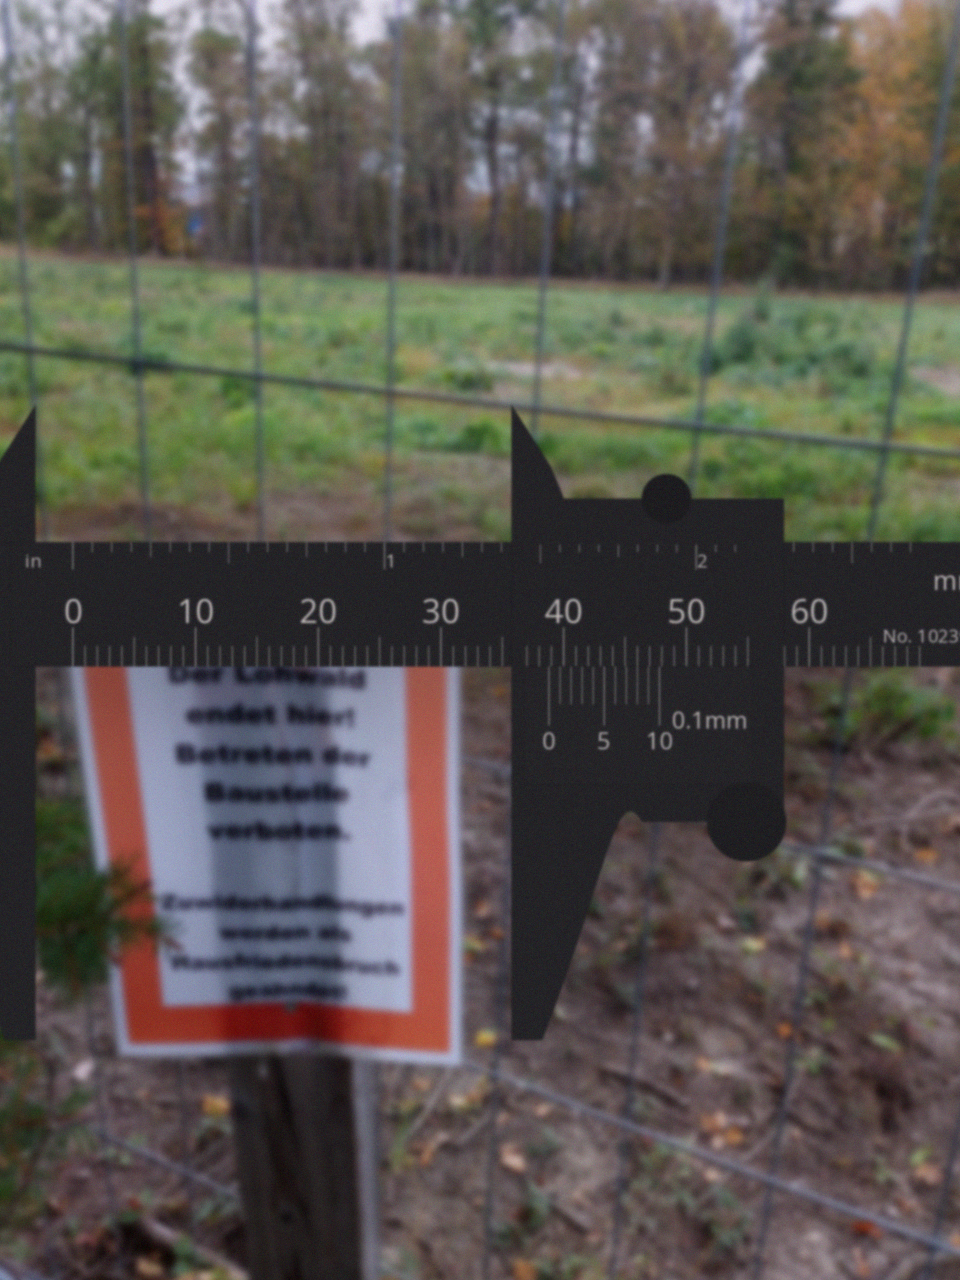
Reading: 38.8 mm
